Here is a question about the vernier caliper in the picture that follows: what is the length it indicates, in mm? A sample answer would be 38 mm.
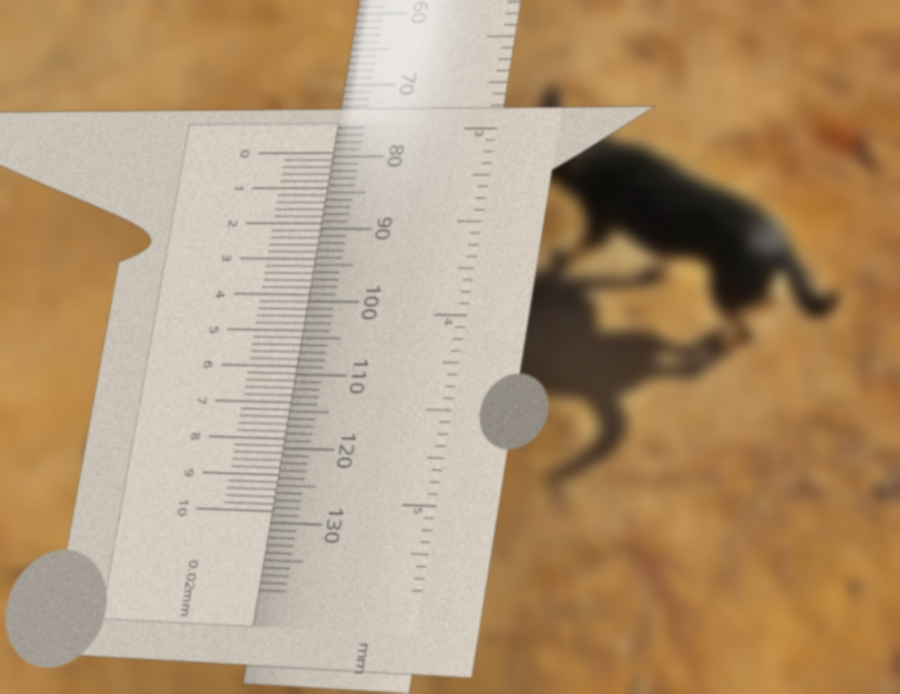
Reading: 79.5 mm
